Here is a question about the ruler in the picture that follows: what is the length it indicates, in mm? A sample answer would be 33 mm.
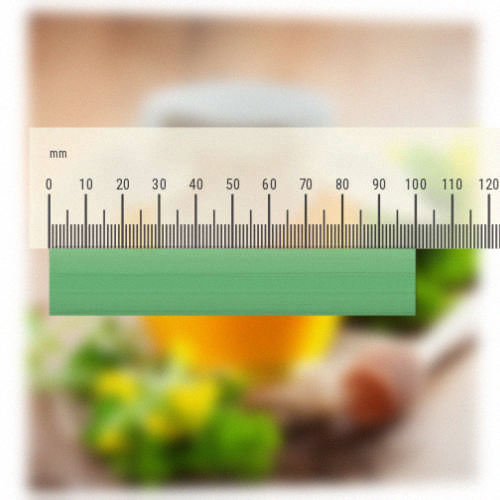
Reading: 100 mm
